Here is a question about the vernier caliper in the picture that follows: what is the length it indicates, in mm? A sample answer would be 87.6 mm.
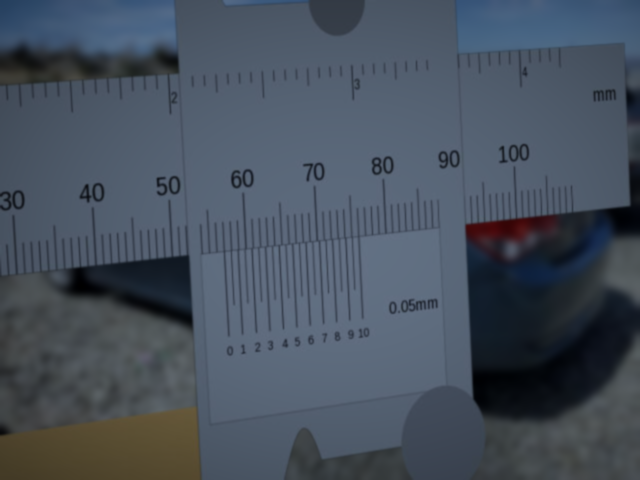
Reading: 57.0 mm
